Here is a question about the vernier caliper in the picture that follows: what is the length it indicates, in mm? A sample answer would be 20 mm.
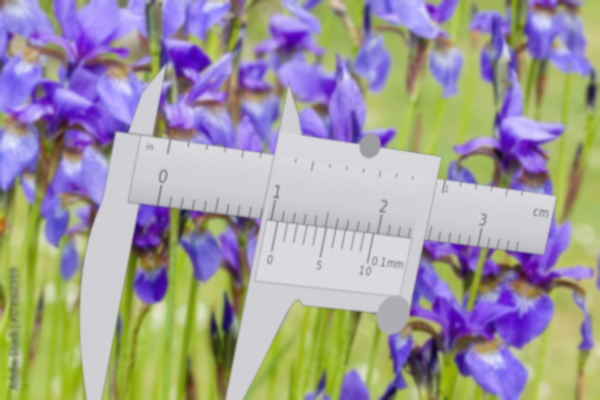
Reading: 10.6 mm
